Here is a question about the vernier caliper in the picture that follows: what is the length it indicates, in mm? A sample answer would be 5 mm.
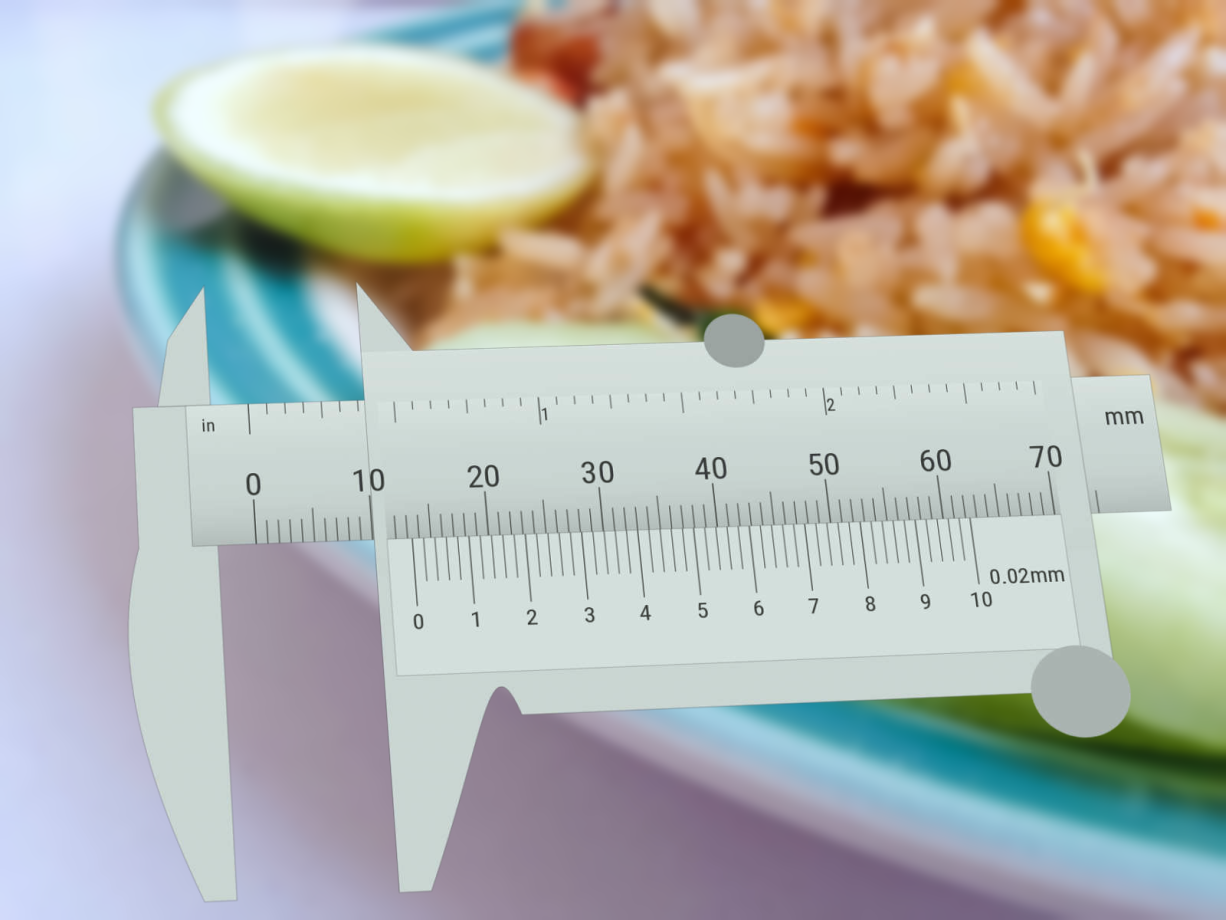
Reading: 13.4 mm
